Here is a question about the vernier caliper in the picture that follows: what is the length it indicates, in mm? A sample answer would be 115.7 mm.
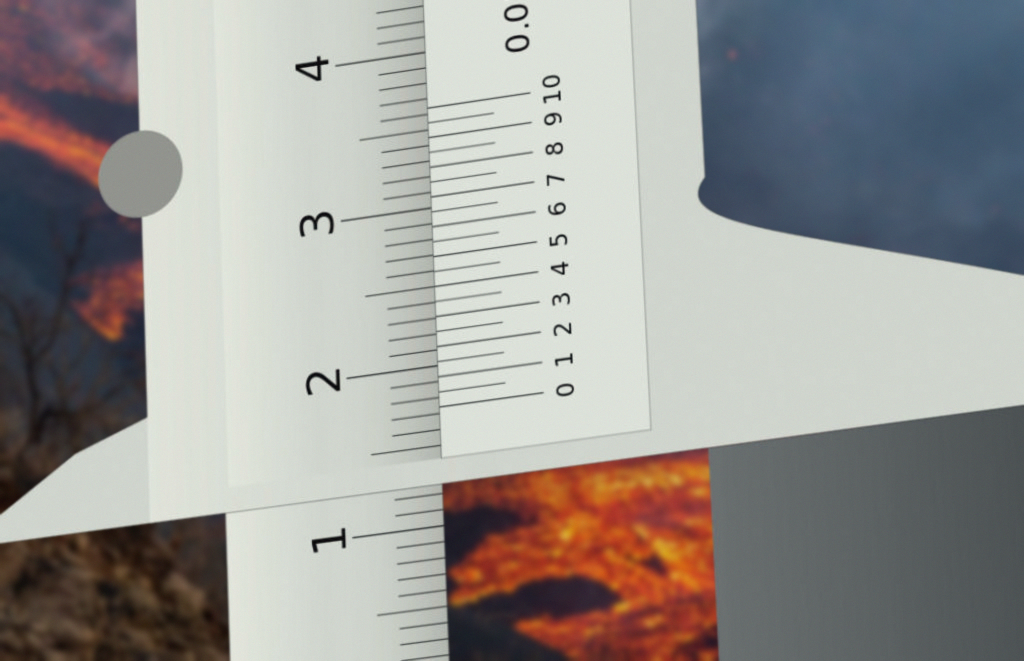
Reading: 17.4 mm
